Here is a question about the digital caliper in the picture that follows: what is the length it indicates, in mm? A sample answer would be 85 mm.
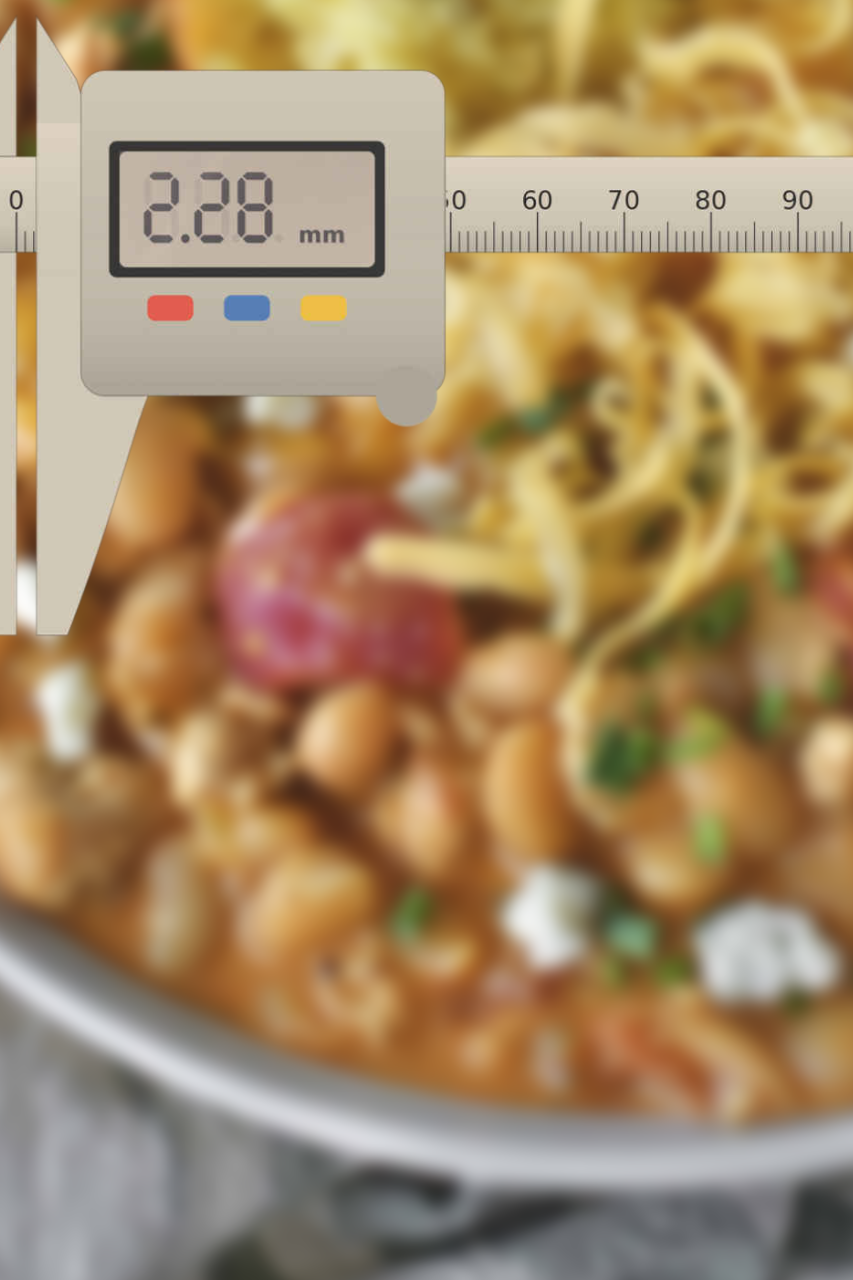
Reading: 2.28 mm
